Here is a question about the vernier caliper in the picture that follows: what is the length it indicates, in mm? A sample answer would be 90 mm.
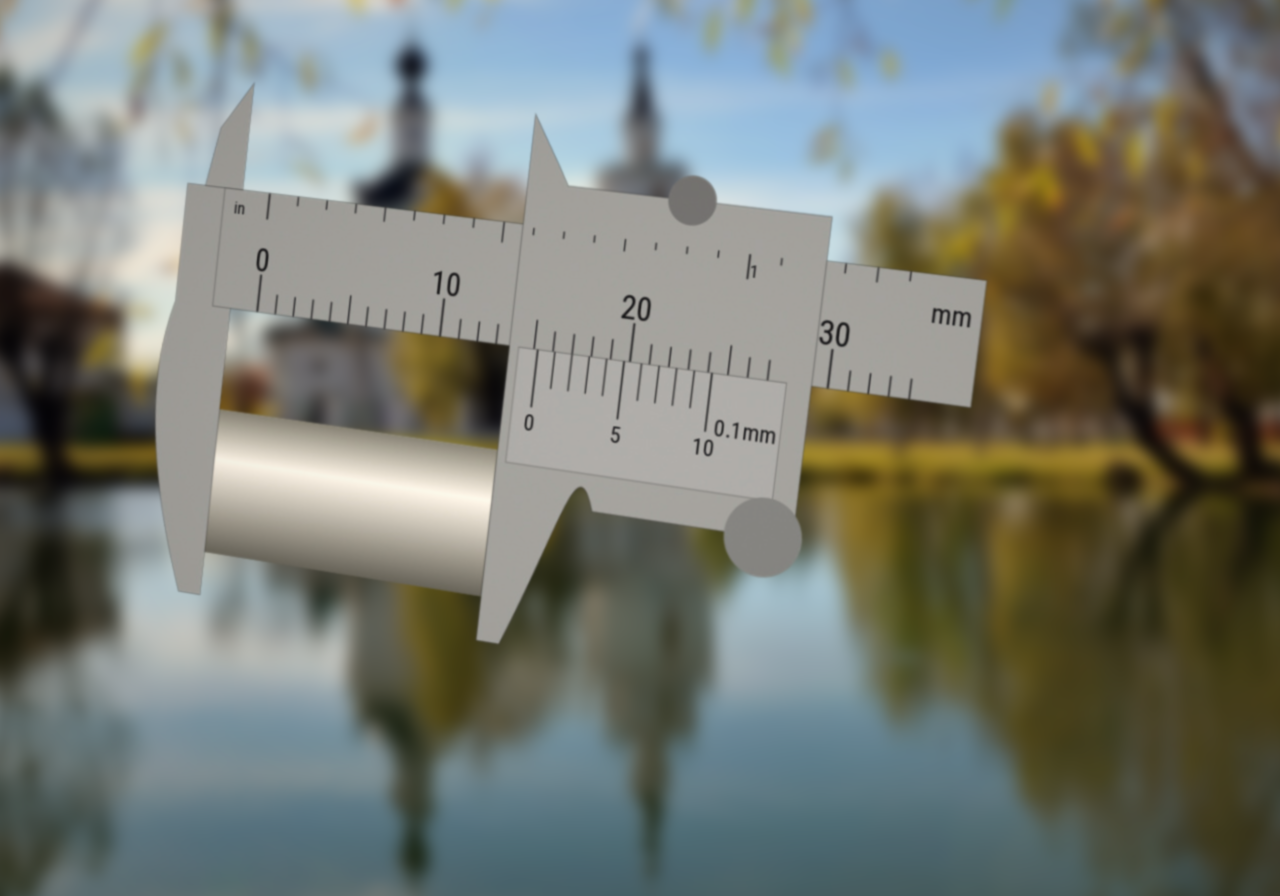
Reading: 15.2 mm
